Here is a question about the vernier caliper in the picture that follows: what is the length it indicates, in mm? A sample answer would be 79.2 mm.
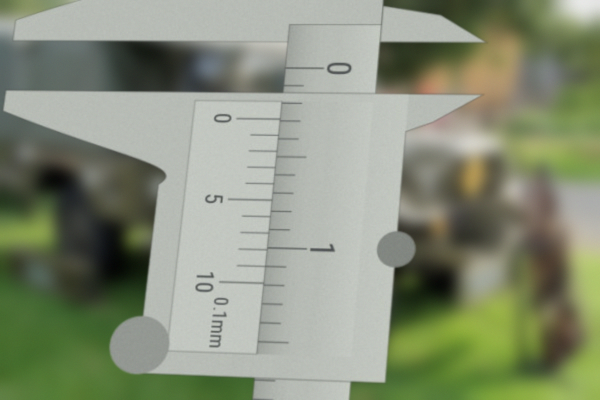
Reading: 2.9 mm
